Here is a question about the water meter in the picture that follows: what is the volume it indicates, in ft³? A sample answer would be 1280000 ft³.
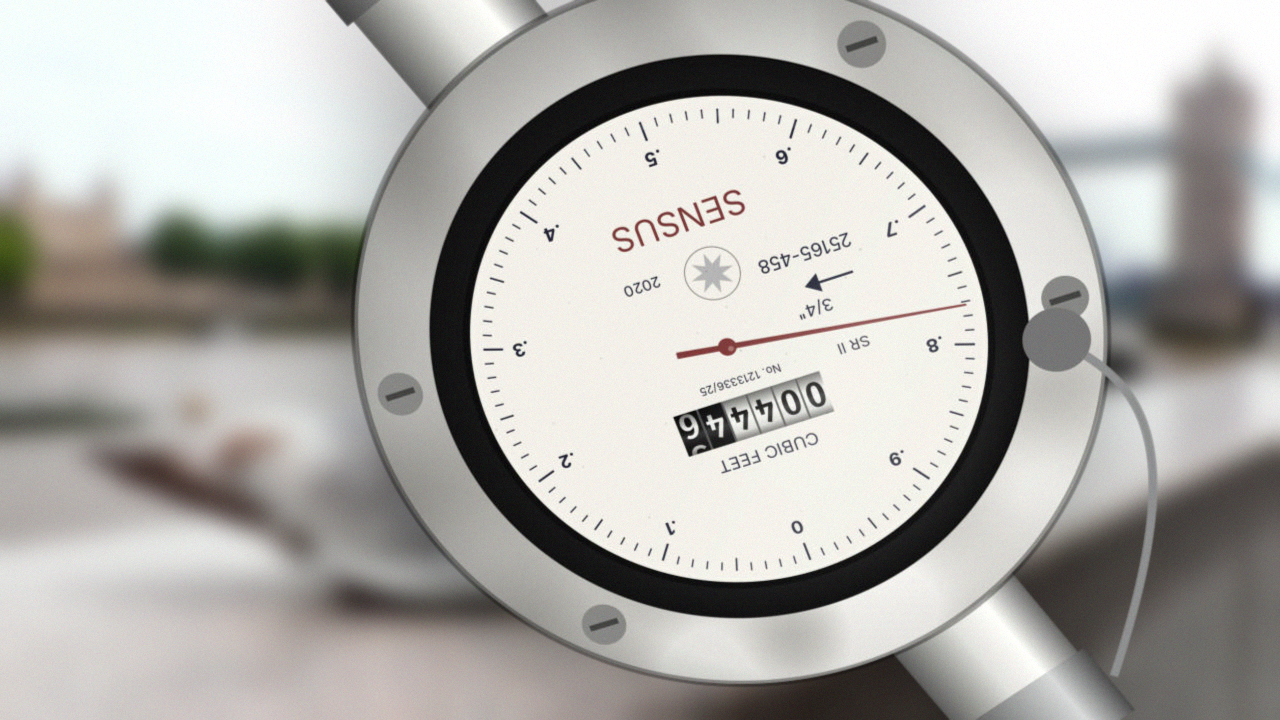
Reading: 4445.77 ft³
